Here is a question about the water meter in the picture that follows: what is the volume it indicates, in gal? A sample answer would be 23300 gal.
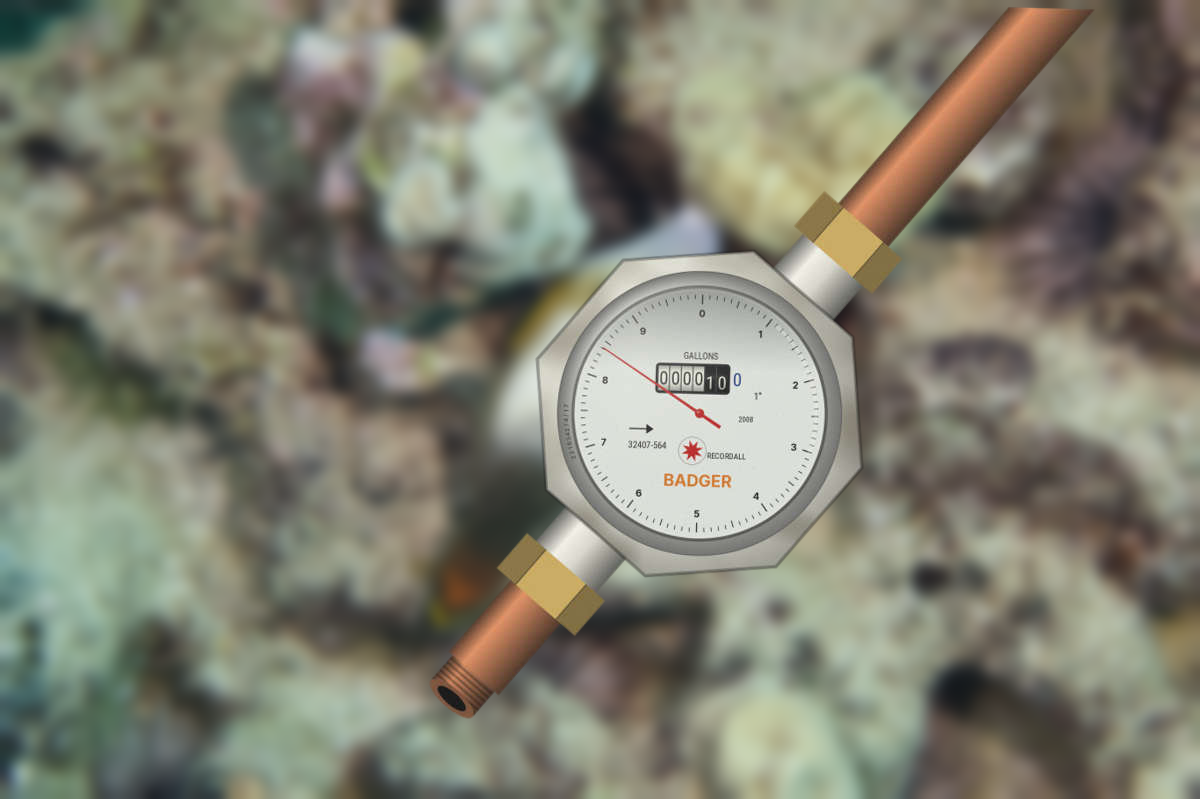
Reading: 98.4 gal
